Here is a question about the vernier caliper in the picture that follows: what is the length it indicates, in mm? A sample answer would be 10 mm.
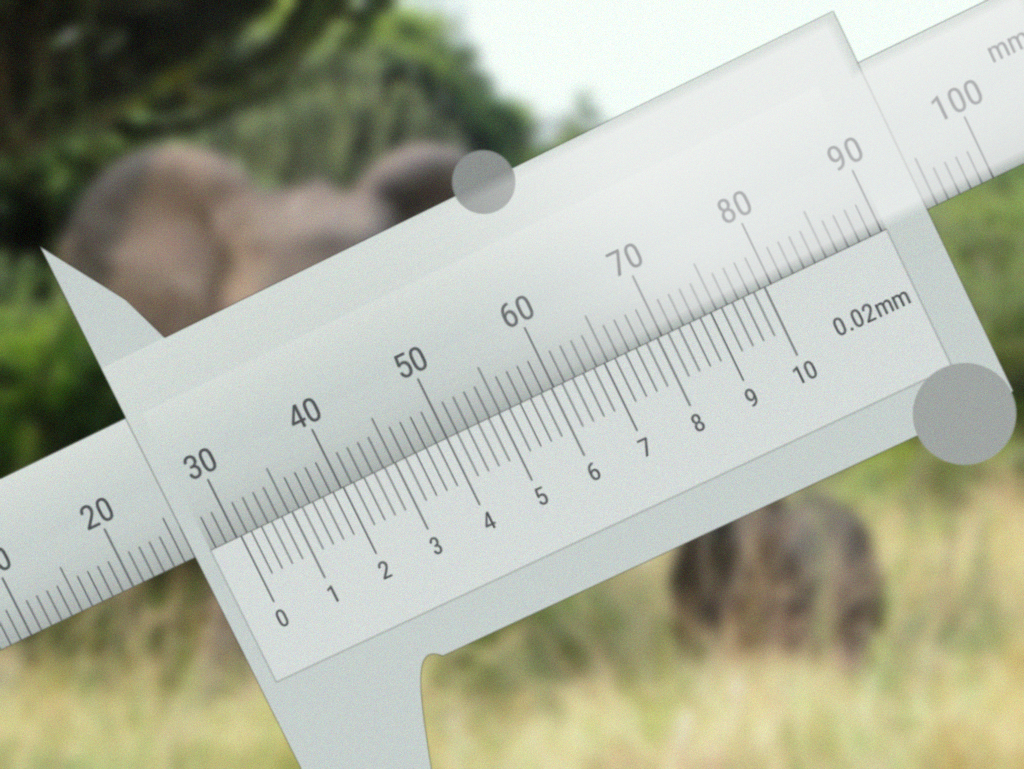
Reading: 30.4 mm
